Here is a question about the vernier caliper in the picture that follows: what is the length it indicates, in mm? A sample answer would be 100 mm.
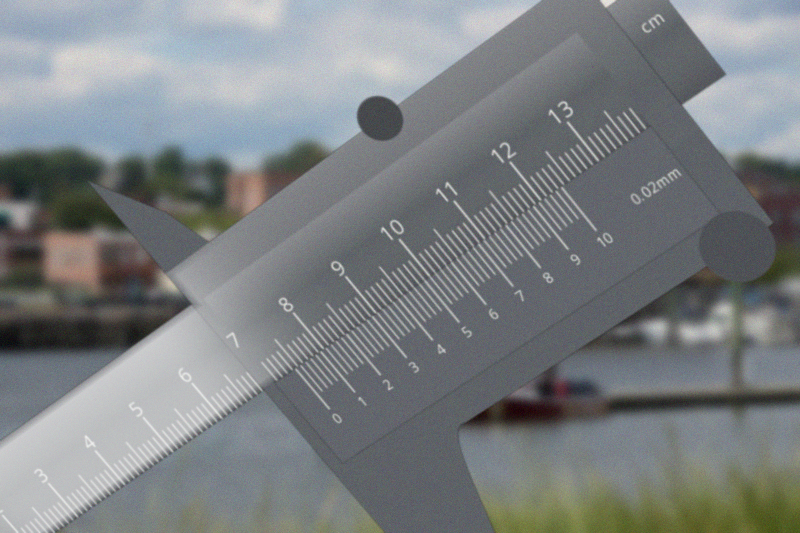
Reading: 74.5 mm
